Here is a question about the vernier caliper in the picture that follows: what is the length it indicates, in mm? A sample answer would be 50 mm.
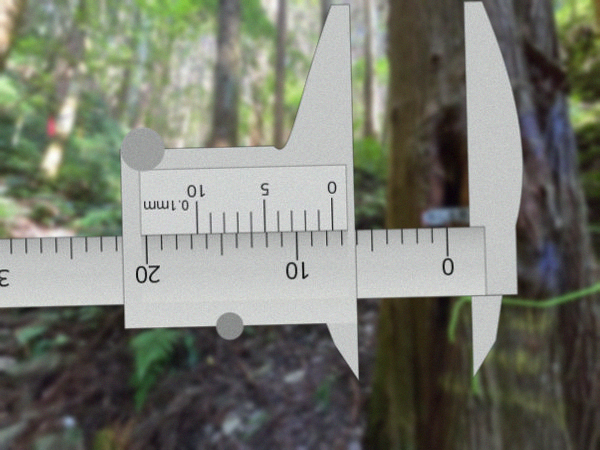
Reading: 7.6 mm
